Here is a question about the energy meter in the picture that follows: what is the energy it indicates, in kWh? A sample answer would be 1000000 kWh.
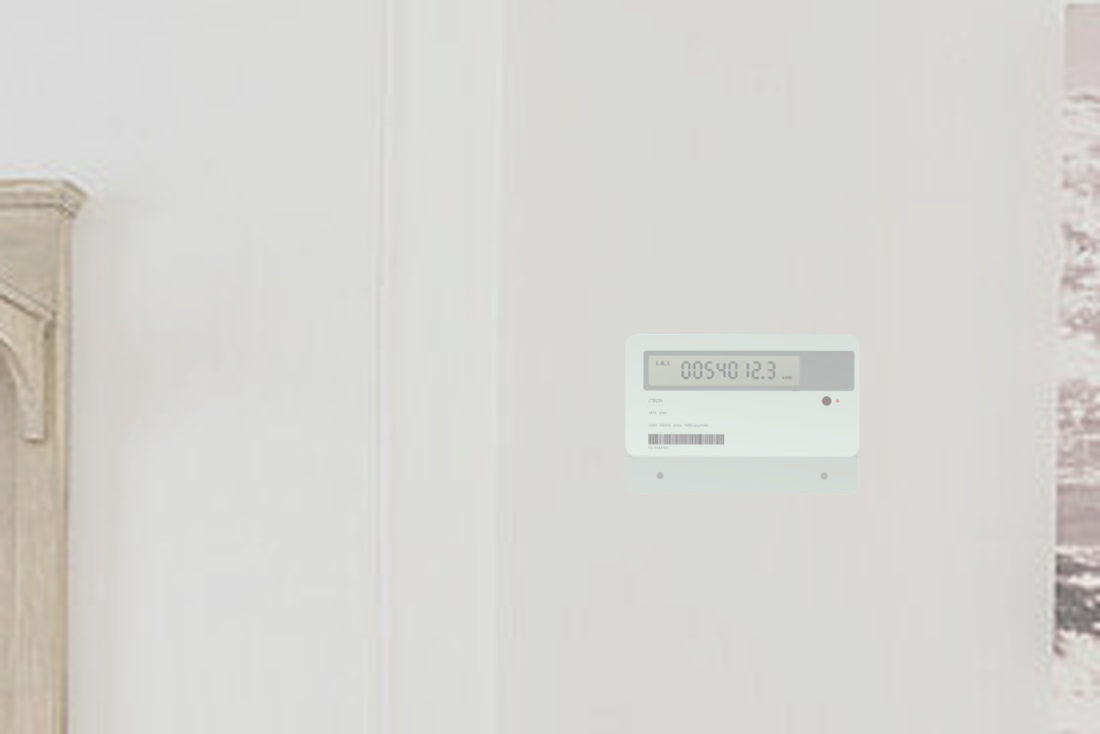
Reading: 54012.3 kWh
